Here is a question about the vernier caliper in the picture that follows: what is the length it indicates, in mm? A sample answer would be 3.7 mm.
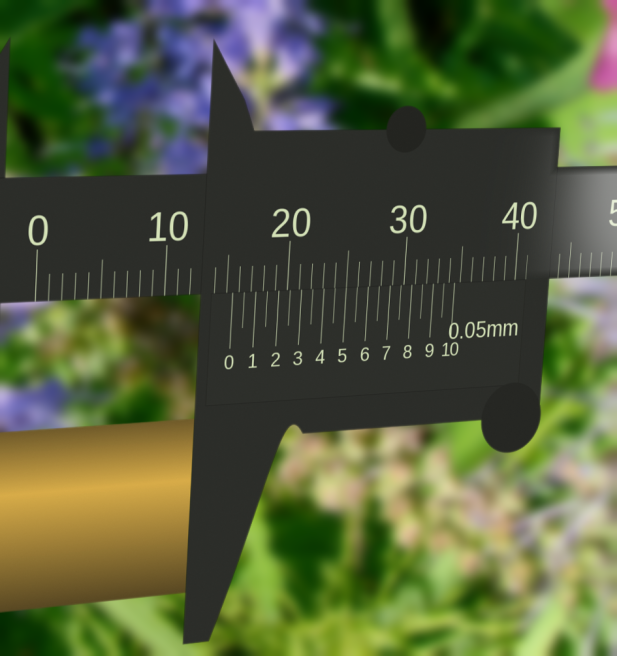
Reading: 15.5 mm
